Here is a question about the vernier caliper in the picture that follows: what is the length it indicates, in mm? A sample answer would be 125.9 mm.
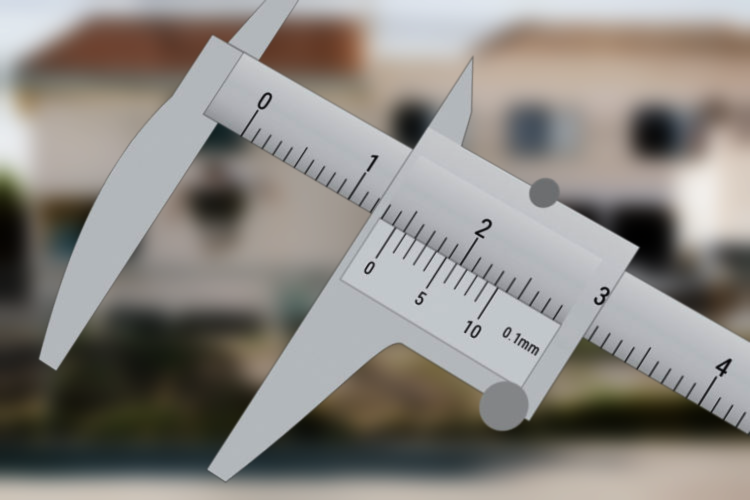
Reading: 14.3 mm
